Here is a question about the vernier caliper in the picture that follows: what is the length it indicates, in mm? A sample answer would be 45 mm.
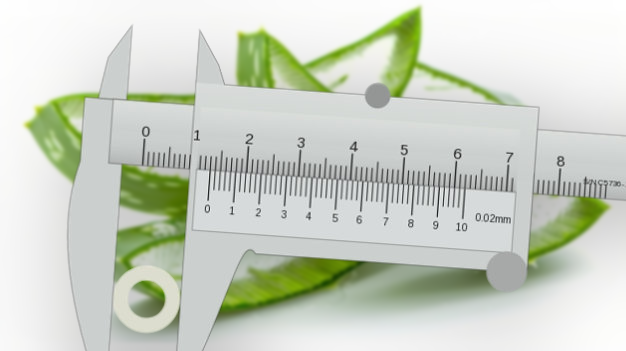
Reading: 13.0 mm
